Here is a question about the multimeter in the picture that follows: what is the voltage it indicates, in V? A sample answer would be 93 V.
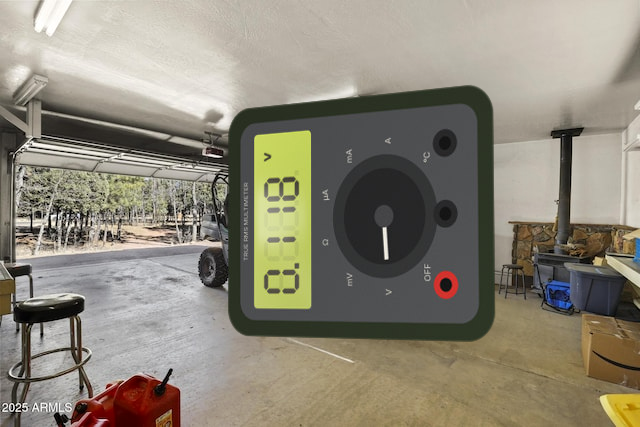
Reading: 0.118 V
